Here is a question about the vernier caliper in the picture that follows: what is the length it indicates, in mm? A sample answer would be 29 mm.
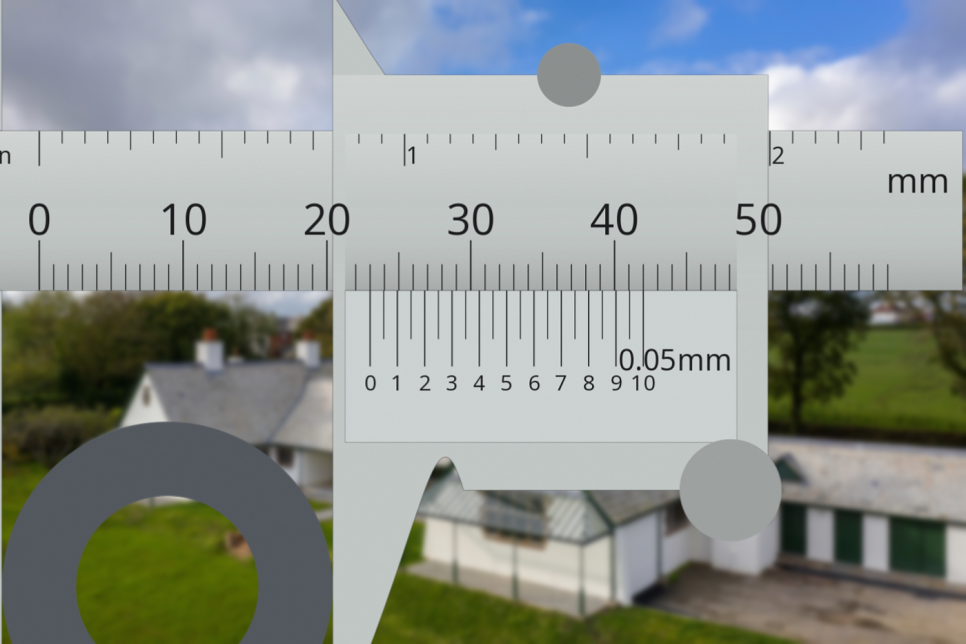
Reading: 23.0 mm
